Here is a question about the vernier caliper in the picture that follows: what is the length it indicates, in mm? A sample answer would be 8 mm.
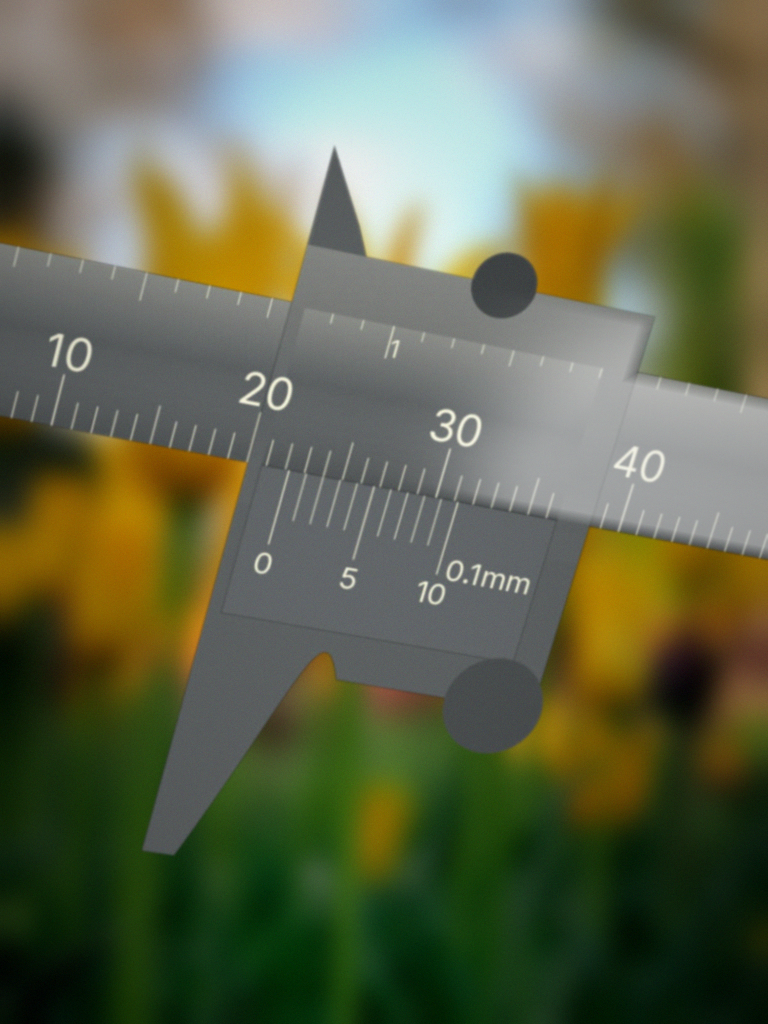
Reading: 22.2 mm
